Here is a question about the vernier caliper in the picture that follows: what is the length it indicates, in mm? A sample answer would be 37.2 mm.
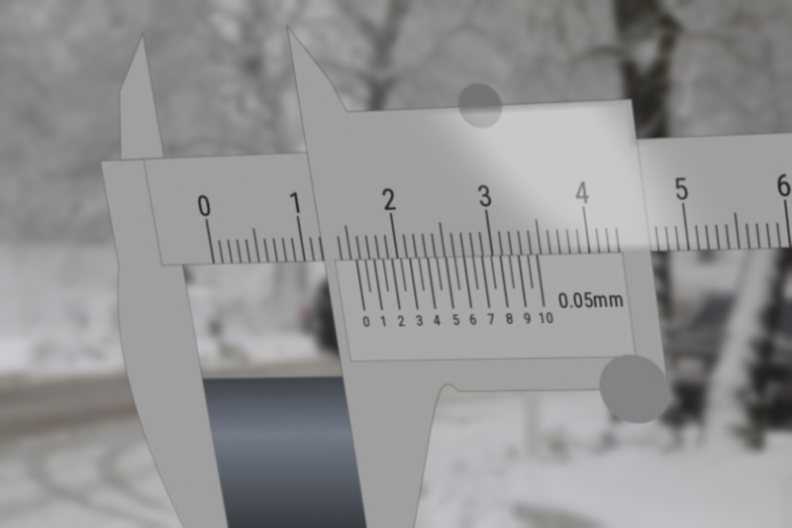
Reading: 15.6 mm
